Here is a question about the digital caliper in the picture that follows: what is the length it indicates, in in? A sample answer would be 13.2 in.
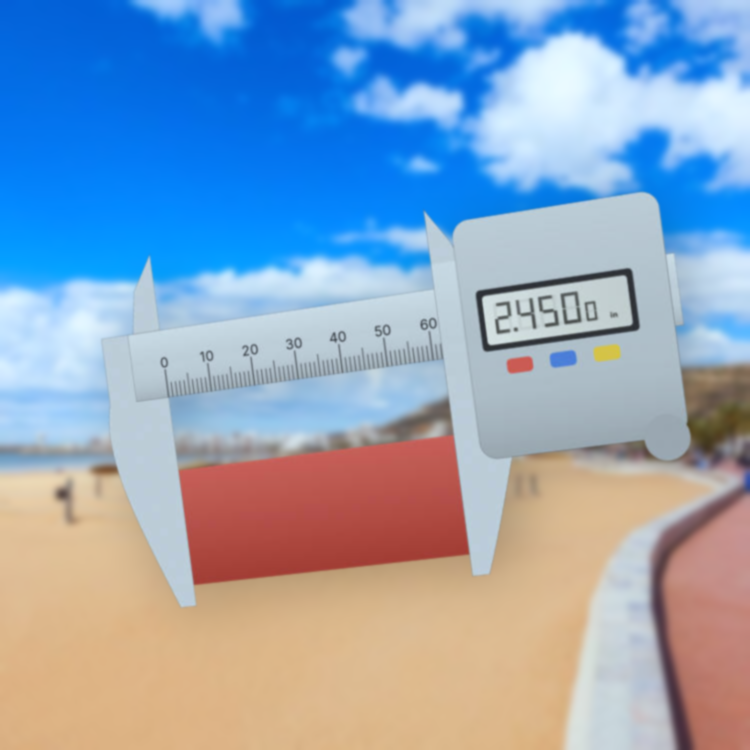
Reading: 2.4500 in
